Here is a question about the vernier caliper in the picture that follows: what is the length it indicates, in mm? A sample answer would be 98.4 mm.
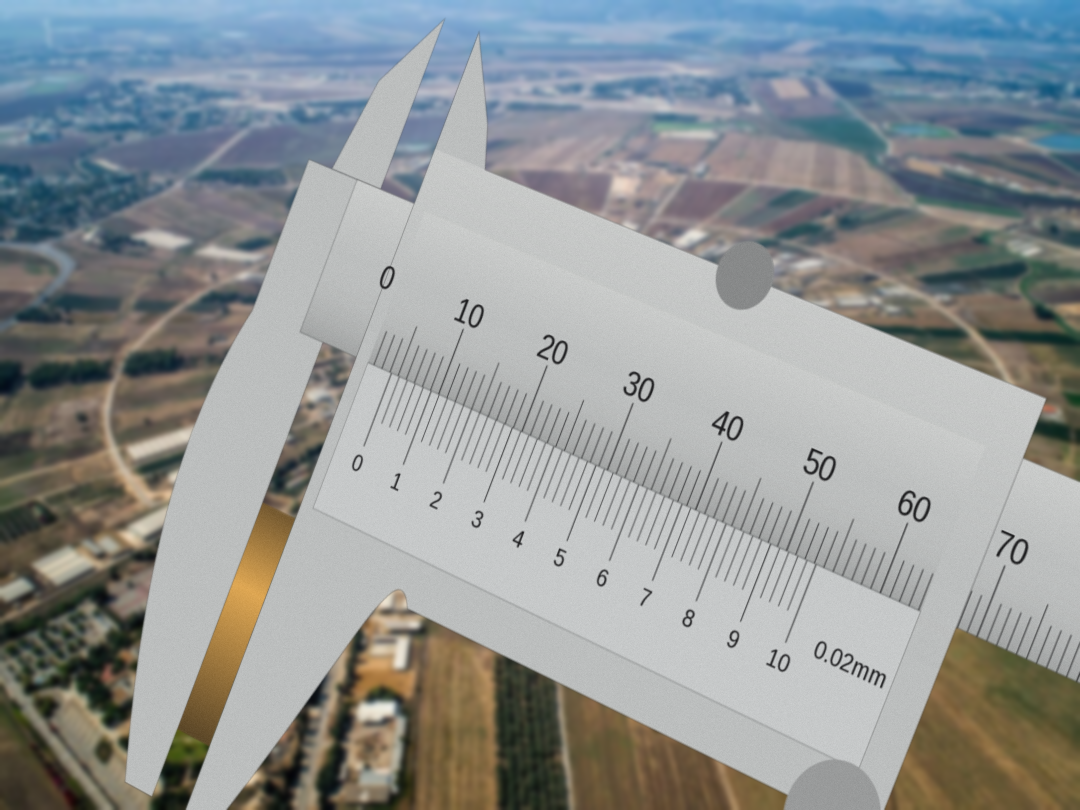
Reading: 4.2 mm
